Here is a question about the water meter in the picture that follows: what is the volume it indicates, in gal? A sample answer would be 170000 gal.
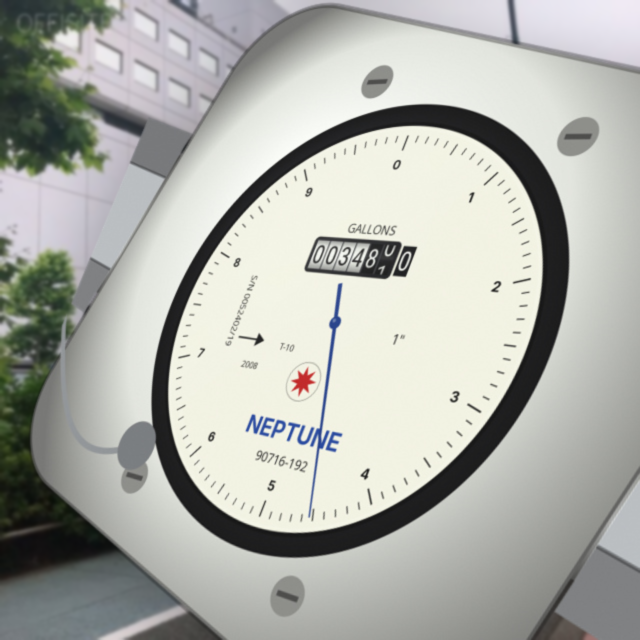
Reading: 34804.5 gal
